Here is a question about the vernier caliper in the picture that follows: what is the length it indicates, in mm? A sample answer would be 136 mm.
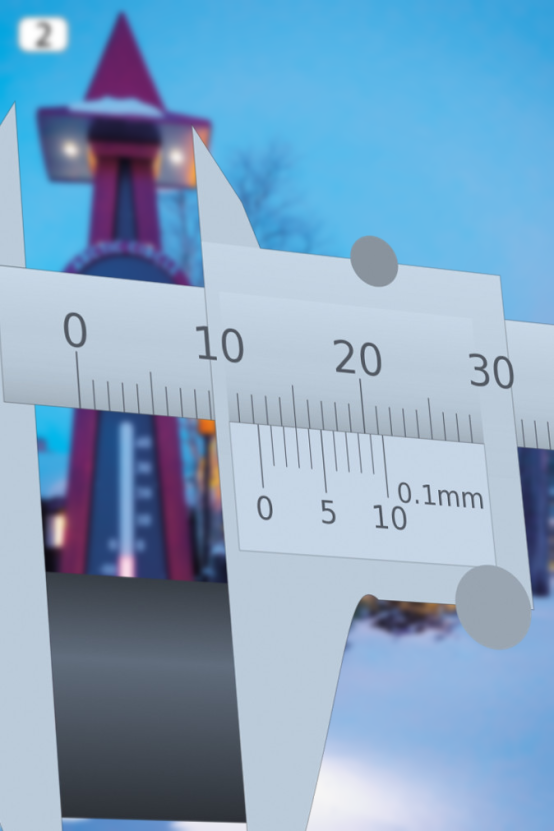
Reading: 12.3 mm
